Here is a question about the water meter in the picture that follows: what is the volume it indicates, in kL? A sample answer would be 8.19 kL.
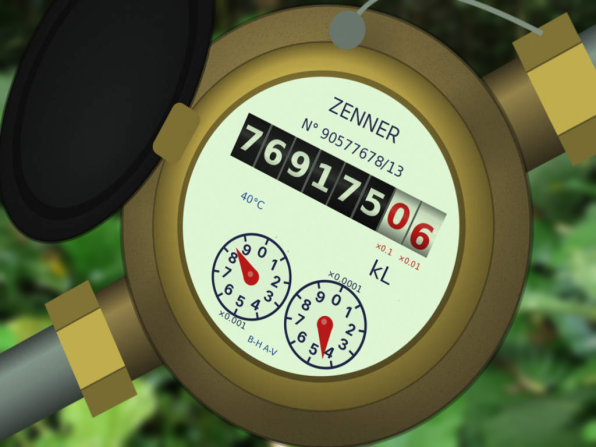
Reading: 769175.0584 kL
